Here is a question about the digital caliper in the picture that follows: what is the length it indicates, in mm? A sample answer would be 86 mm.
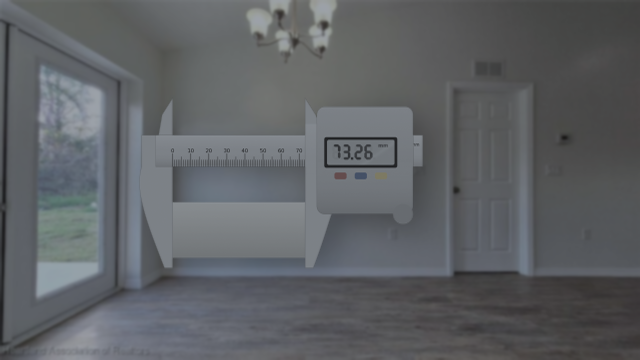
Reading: 73.26 mm
